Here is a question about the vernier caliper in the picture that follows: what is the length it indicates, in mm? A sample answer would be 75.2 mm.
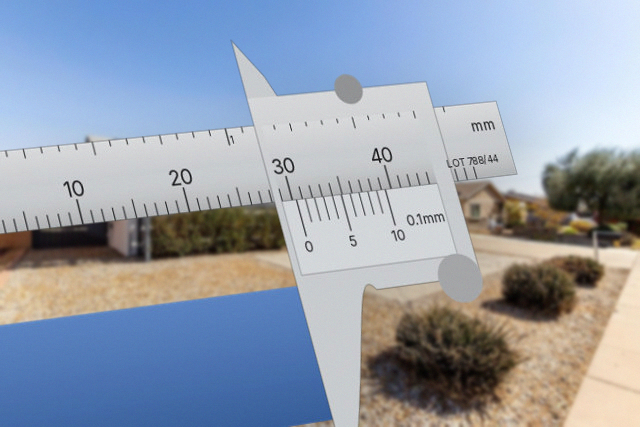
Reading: 30.4 mm
